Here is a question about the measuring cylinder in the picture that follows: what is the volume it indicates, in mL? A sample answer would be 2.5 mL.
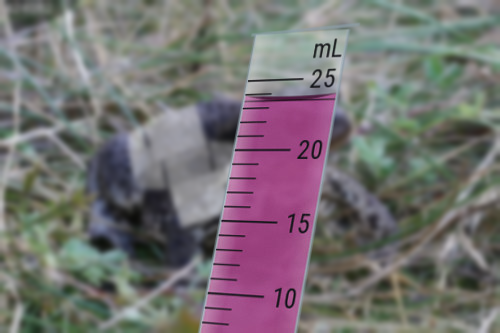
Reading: 23.5 mL
